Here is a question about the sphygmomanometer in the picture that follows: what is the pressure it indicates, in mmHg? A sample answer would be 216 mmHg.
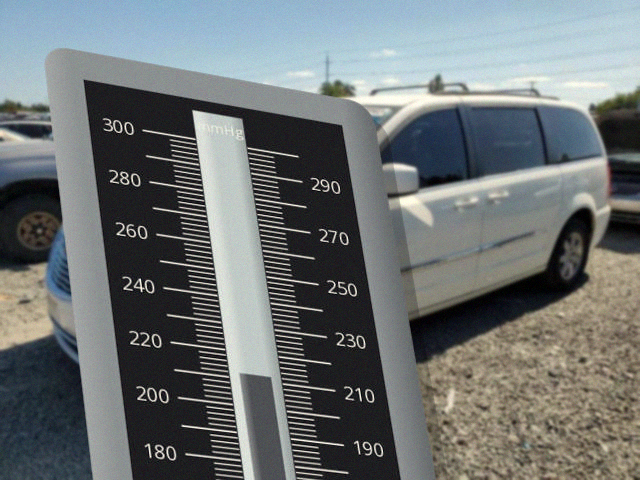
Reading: 212 mmHg
